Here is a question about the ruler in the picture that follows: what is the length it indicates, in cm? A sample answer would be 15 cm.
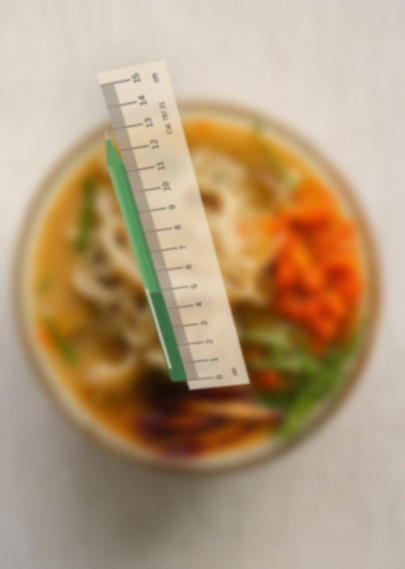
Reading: 13 cm
